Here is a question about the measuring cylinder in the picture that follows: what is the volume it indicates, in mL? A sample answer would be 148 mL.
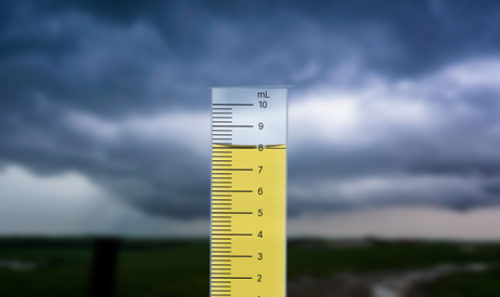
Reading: 8 mL
